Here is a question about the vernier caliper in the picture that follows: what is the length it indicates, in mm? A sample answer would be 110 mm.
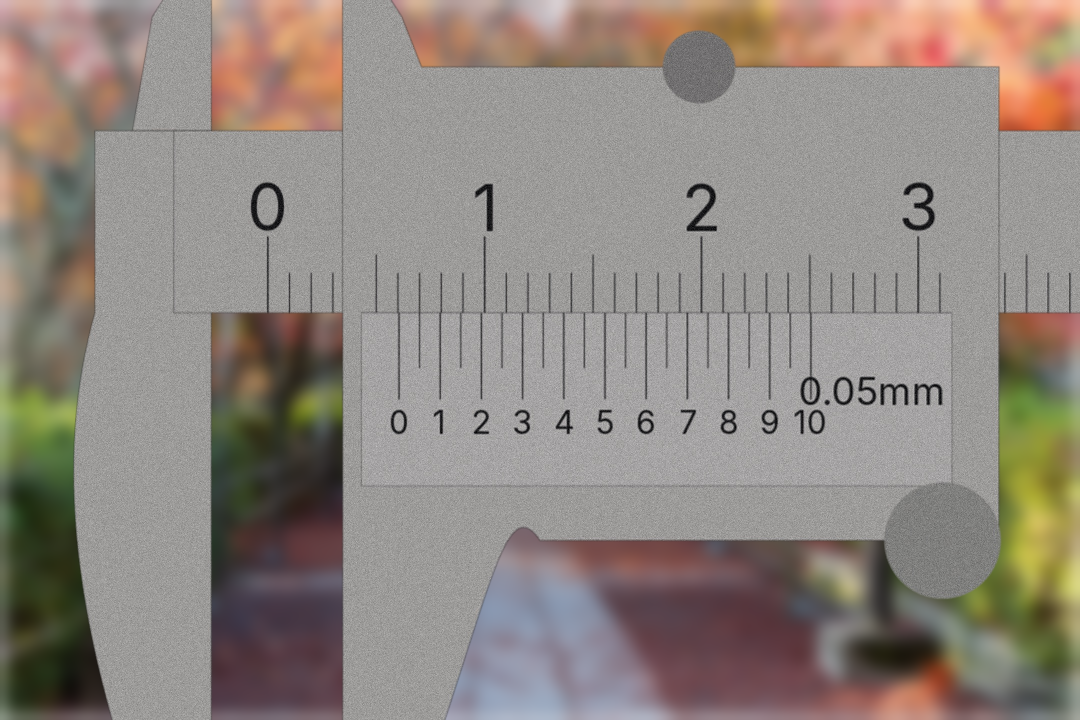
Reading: 6.05 mm
